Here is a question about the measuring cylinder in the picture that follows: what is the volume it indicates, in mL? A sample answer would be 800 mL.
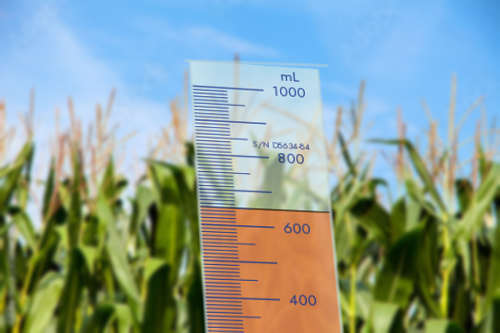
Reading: 650 mL
